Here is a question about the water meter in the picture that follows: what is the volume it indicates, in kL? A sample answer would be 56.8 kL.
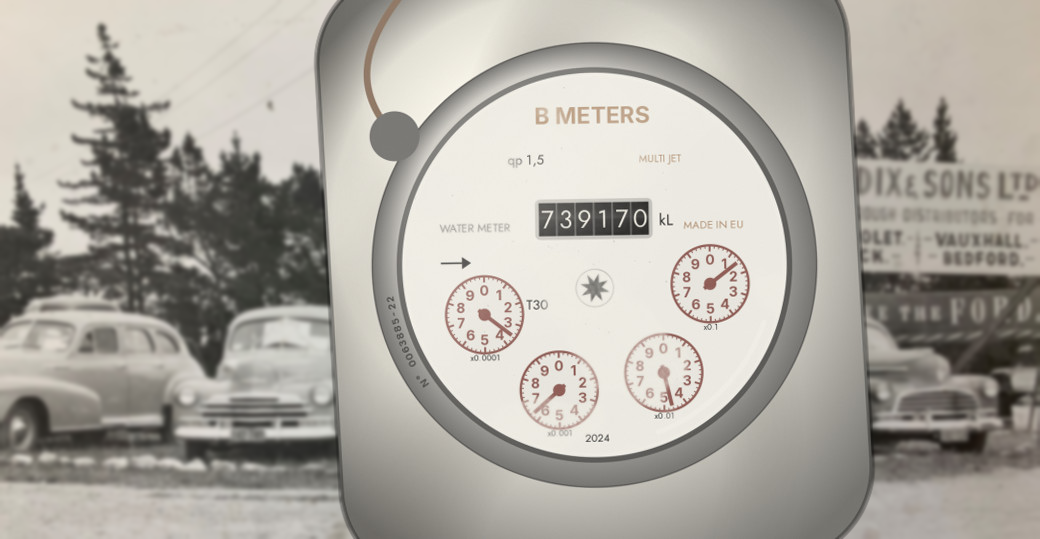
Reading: 739170.1463 kL
